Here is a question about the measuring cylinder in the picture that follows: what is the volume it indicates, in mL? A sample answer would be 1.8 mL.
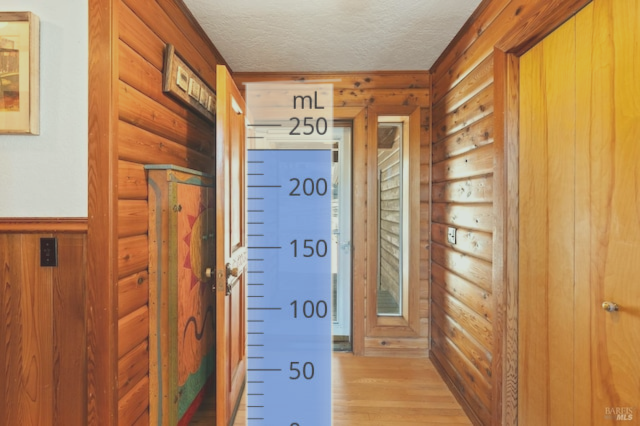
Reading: 230 mL
